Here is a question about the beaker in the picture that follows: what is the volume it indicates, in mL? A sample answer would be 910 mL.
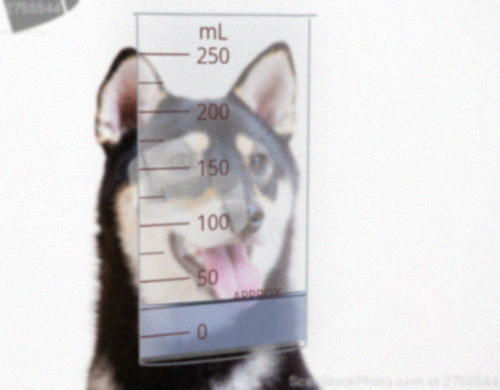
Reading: 25 mL
